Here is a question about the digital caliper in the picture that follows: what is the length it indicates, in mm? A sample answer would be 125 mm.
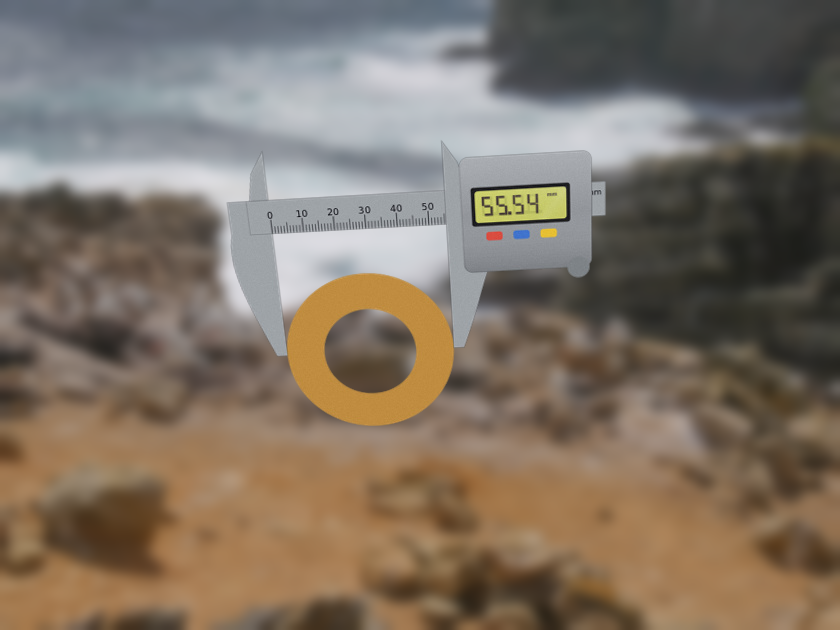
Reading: 55.54 mm
